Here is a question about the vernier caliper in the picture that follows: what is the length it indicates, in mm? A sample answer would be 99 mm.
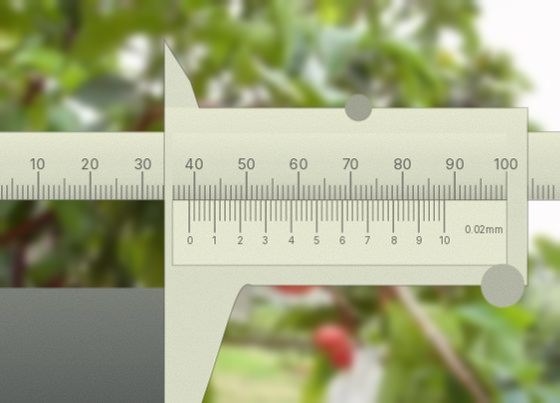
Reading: 39.0 mm
